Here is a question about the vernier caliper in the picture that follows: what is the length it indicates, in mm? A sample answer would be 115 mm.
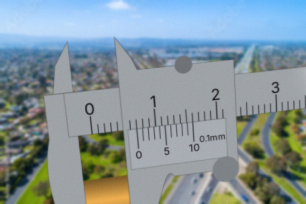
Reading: 7.0 mm
